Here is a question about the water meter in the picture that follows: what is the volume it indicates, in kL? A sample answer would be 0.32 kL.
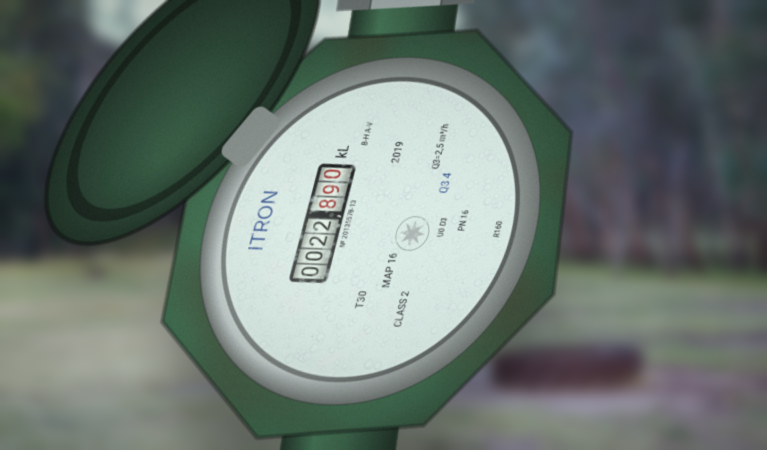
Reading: 22.890 kL
